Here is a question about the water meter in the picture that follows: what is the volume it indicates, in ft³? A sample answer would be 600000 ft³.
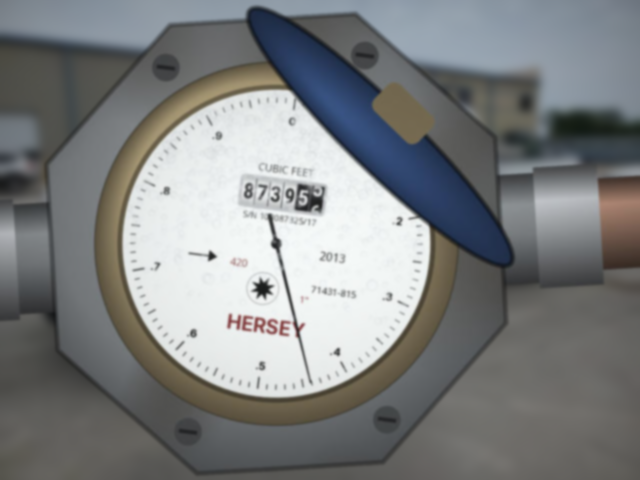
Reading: 873955.44 ft³
